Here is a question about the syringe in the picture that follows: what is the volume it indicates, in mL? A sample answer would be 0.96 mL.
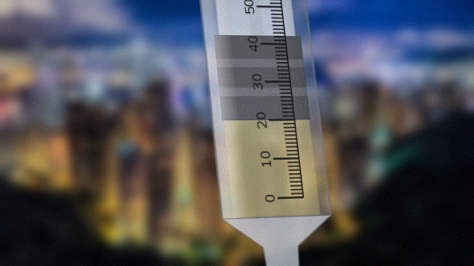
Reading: 20 mL
